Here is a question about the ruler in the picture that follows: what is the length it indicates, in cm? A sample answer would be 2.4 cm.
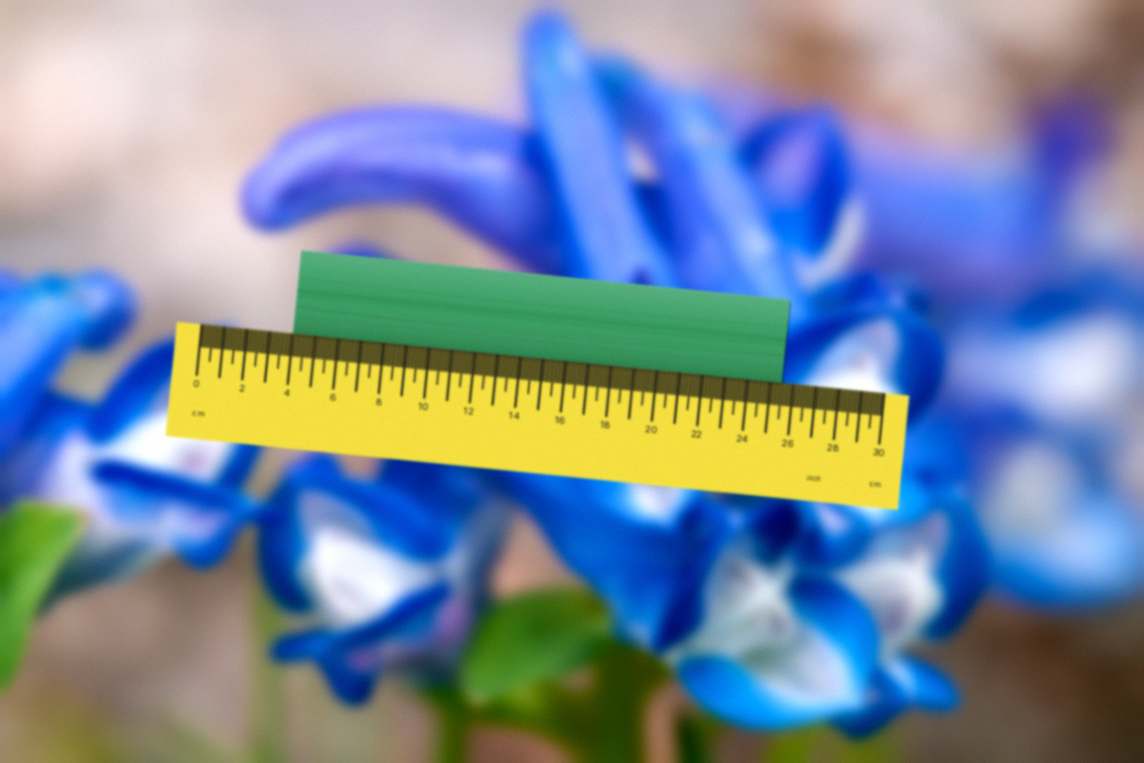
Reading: 21.5 cm
